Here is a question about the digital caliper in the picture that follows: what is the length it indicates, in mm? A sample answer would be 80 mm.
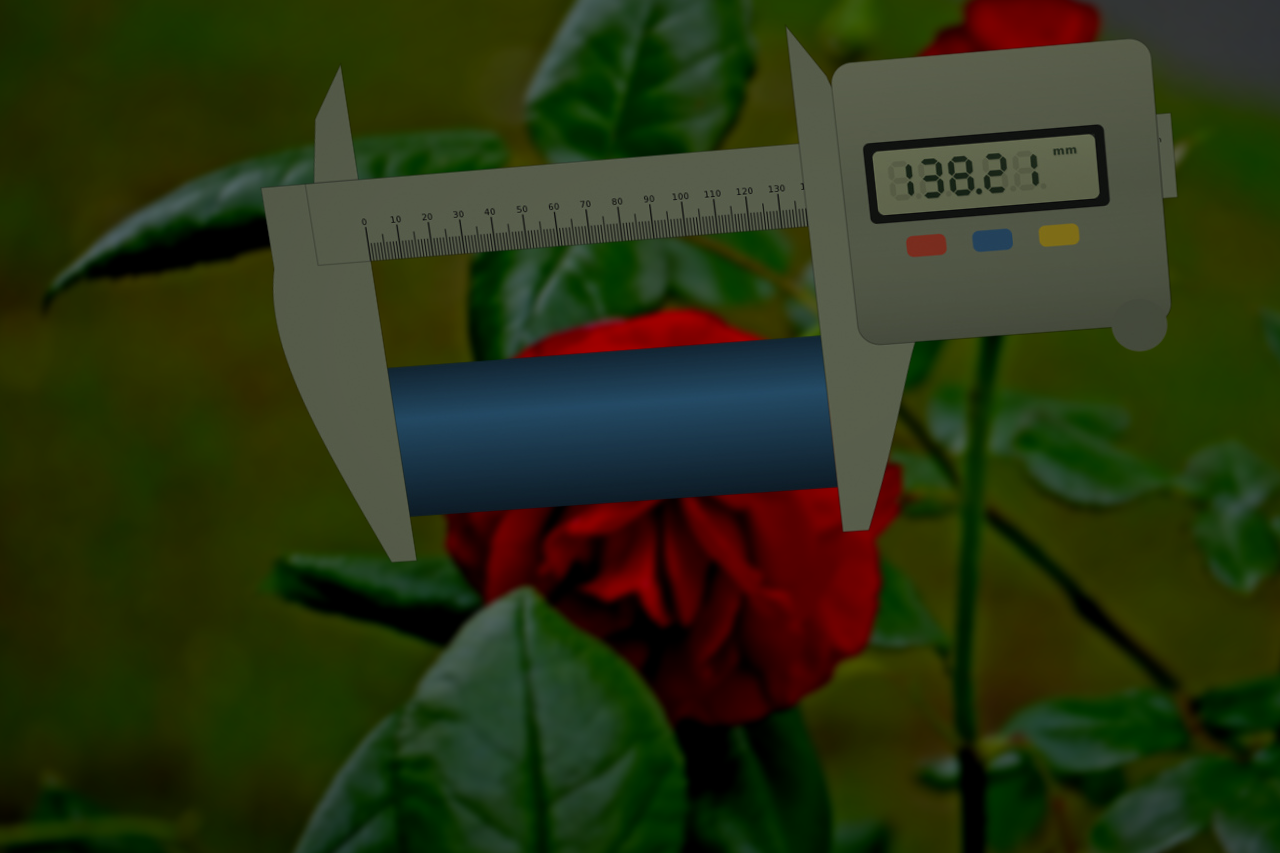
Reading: 138.21 mm
